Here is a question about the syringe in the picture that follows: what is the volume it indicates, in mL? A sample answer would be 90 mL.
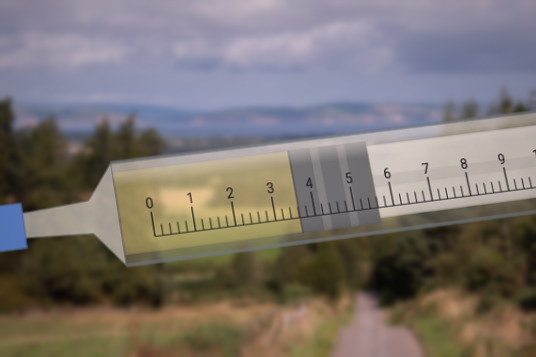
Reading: 3.6 mL
